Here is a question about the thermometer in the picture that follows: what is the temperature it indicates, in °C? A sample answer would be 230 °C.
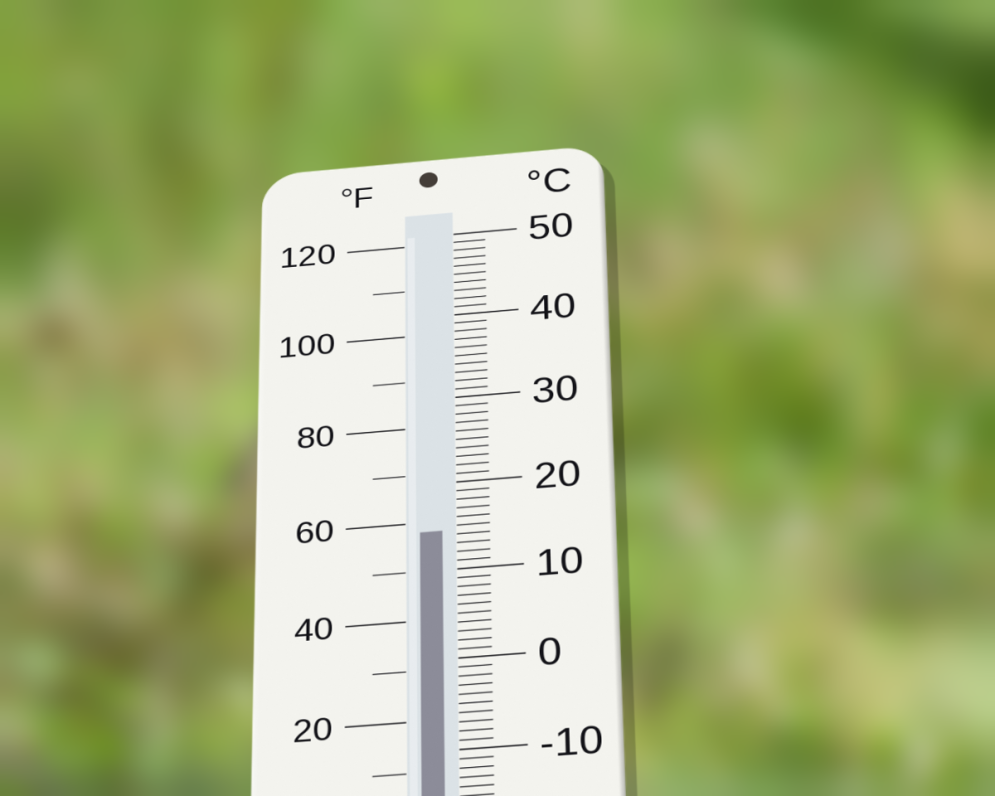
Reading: 14.5 °C
